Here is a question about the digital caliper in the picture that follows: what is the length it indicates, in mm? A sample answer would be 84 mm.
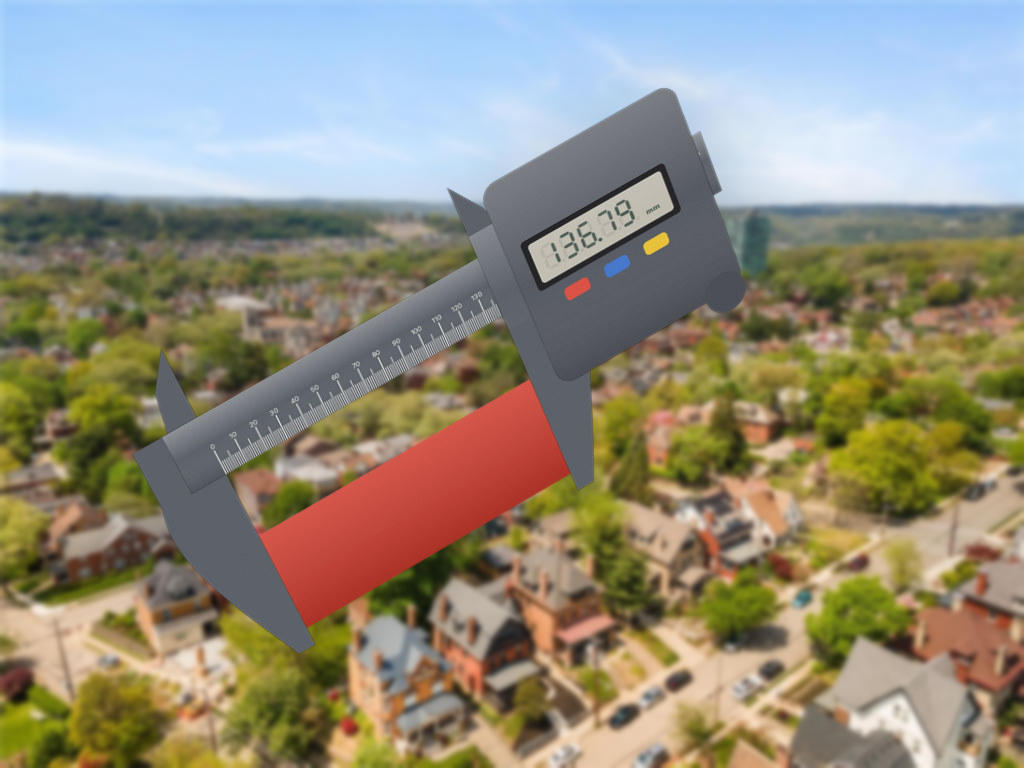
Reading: 136.79 mm
